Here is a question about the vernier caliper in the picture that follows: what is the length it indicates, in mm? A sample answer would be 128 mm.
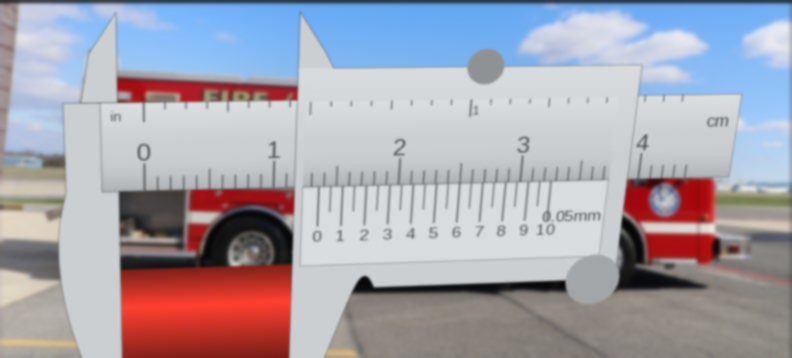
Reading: 13.6 mm
